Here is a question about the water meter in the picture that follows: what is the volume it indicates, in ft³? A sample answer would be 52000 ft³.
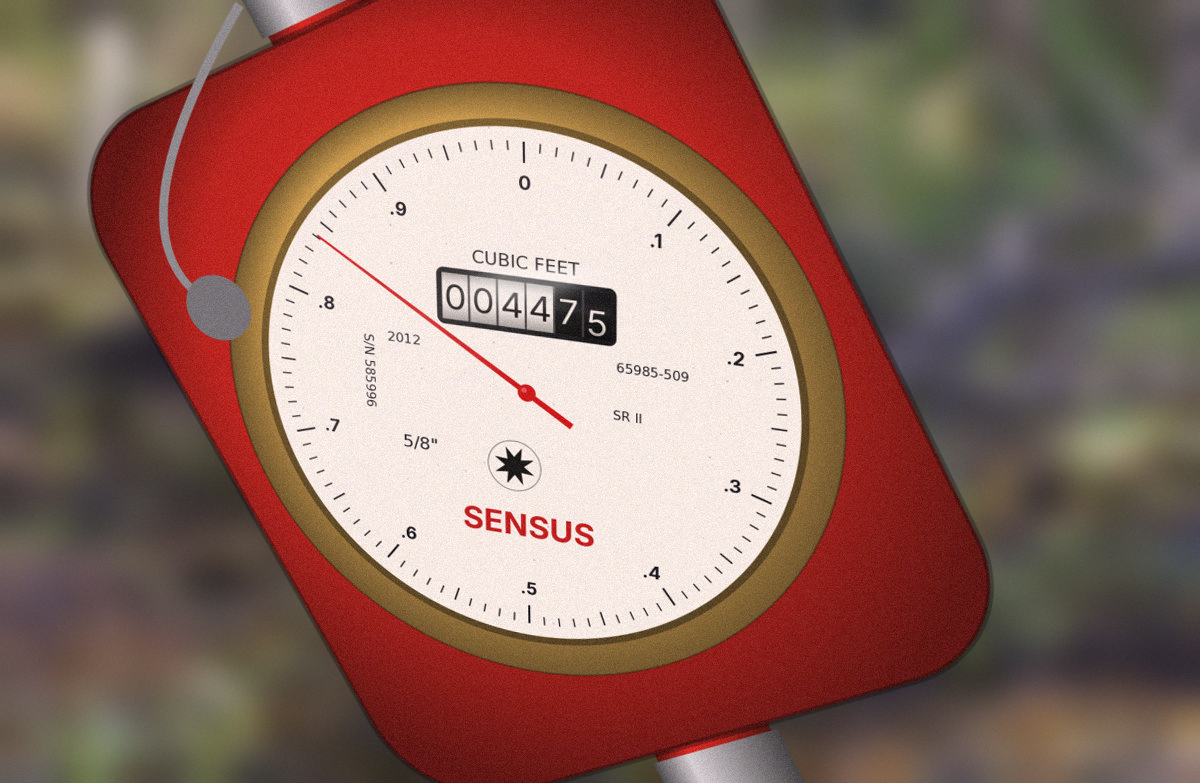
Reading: 4474.84 ft³
